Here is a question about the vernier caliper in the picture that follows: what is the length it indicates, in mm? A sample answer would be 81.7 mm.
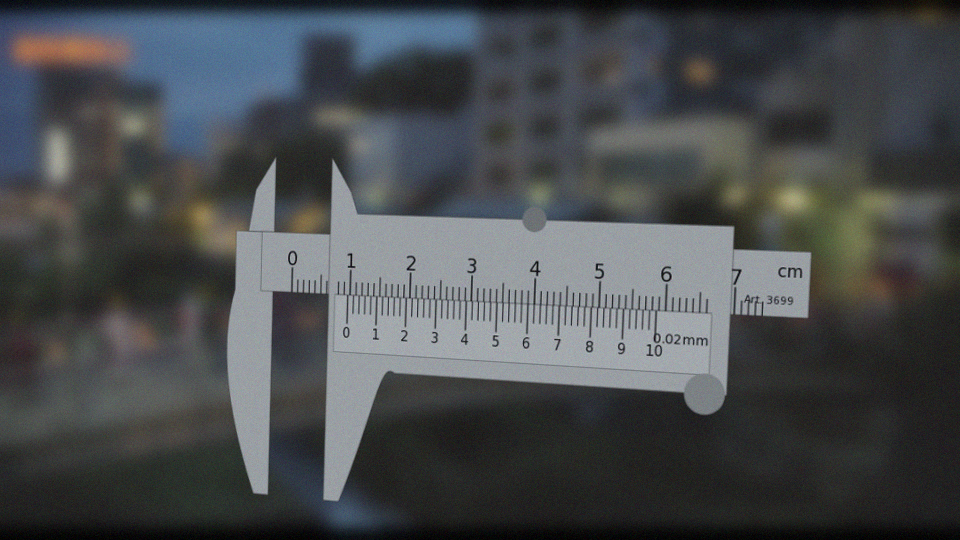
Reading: 9.6 mm
